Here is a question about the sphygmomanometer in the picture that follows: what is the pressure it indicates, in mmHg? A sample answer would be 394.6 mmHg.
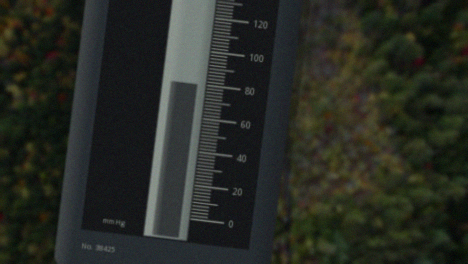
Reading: 80 mmHg
